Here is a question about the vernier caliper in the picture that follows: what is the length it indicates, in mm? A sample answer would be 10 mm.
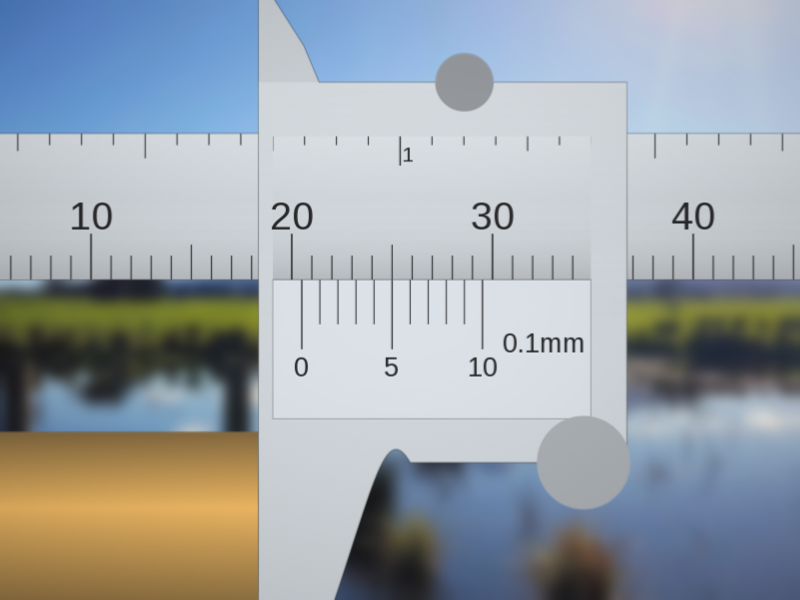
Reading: 20.5 mm
